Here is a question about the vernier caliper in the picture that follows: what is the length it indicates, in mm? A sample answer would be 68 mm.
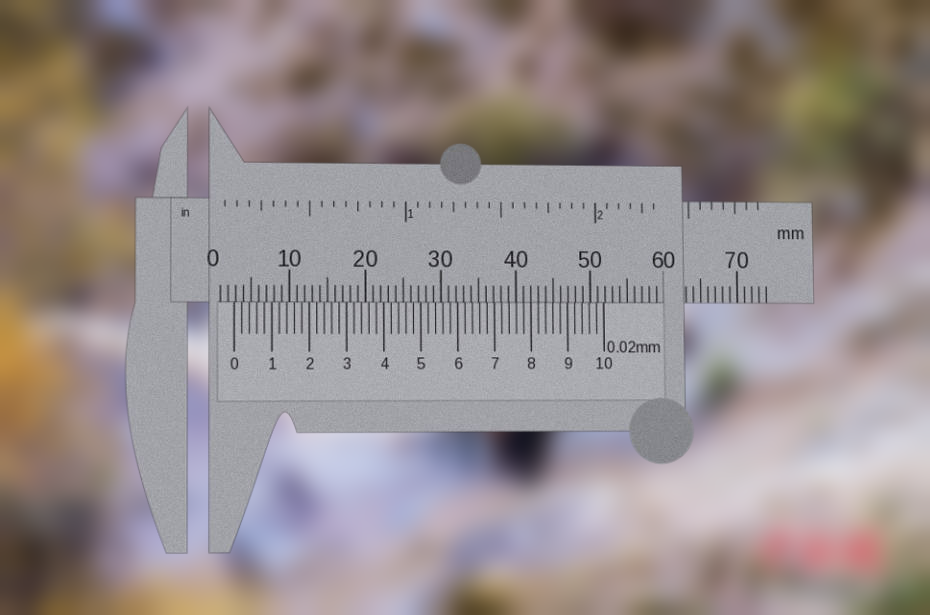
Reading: 2.8 mm
